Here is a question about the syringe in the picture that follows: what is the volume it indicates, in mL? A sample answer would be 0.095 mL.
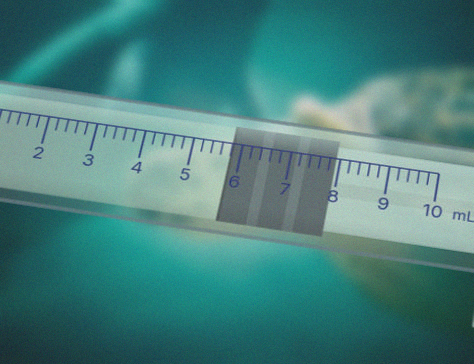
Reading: 5.8 mL
